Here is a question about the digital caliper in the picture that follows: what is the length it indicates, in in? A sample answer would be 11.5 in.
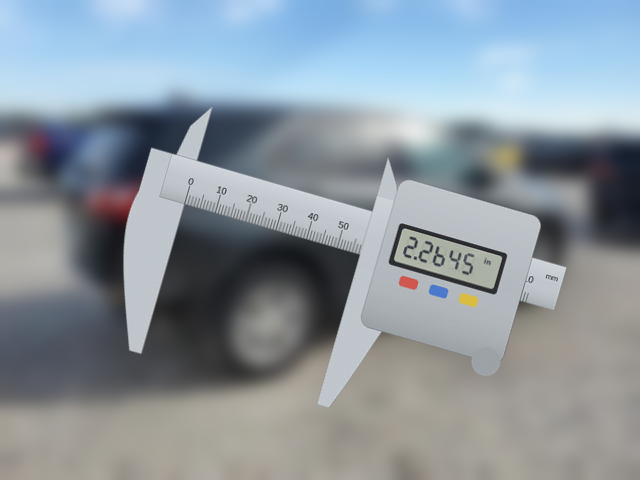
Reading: 2.2645 in
